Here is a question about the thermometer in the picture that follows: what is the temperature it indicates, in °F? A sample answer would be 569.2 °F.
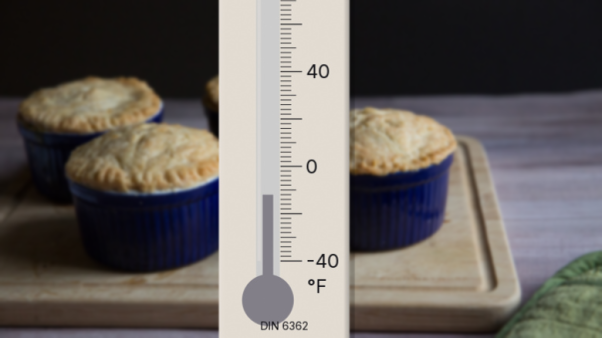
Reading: -12 °F
